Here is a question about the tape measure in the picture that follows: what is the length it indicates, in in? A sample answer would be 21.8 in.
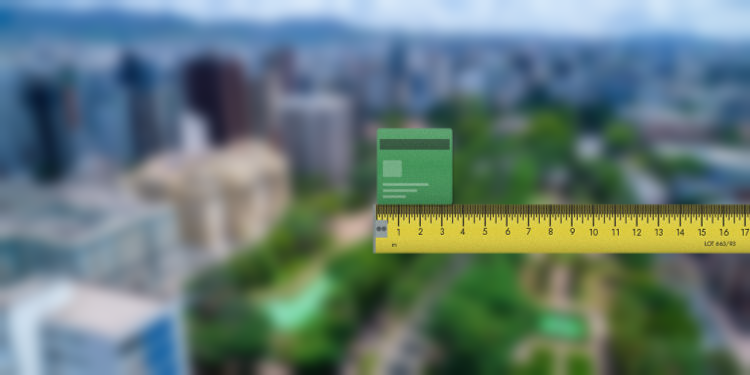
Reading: 3.5 in
